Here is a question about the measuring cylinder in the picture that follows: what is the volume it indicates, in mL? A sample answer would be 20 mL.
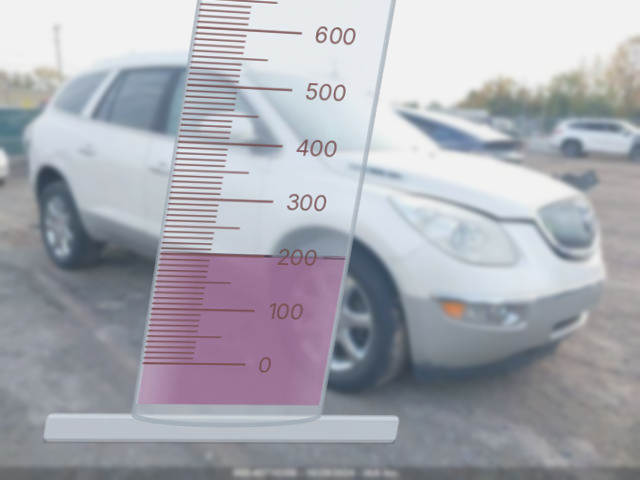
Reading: 200 mL
